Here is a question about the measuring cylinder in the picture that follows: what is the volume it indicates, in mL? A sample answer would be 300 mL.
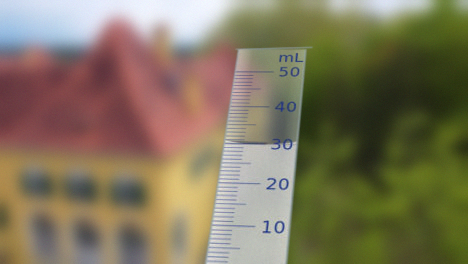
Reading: 30 mL
